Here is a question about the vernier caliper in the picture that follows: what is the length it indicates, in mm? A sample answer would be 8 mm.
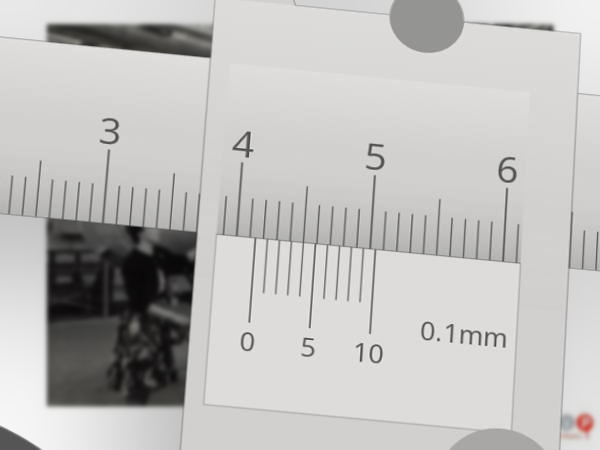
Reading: 41.4 mm
